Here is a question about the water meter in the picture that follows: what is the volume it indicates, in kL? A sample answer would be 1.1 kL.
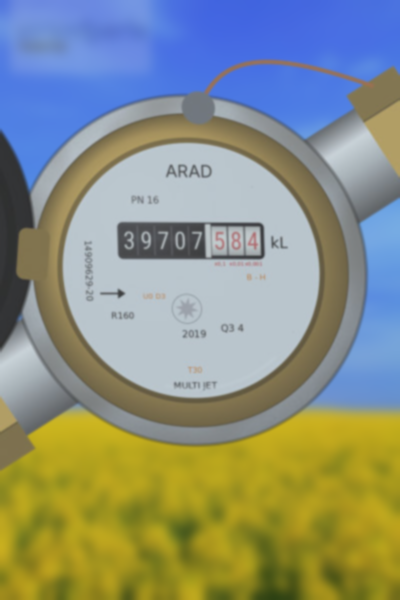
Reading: 39707.584 kL
